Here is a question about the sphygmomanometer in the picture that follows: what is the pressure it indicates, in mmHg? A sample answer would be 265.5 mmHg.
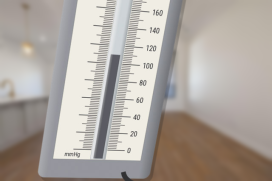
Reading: 110 mmHg
